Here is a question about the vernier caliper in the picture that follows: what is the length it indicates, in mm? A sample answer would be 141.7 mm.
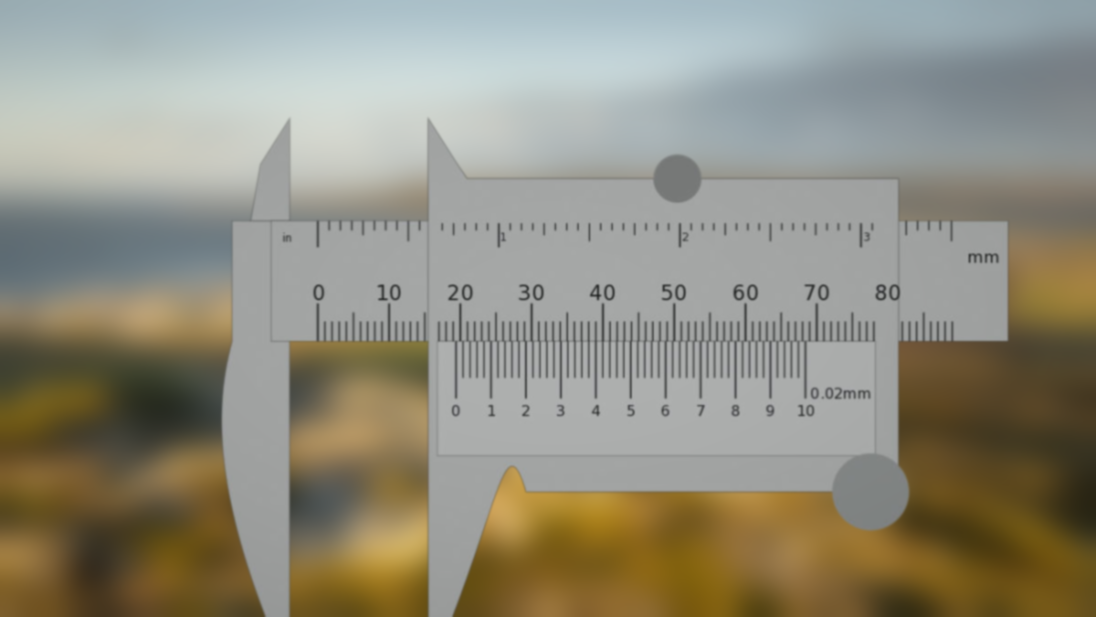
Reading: 19.4 mm
